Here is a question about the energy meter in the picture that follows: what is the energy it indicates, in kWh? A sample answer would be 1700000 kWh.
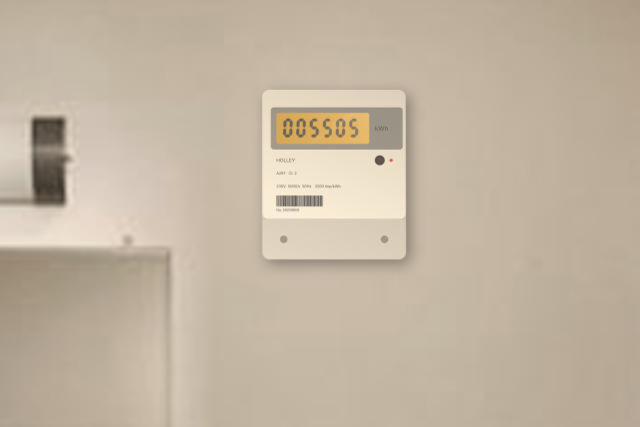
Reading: 5505 kWh
